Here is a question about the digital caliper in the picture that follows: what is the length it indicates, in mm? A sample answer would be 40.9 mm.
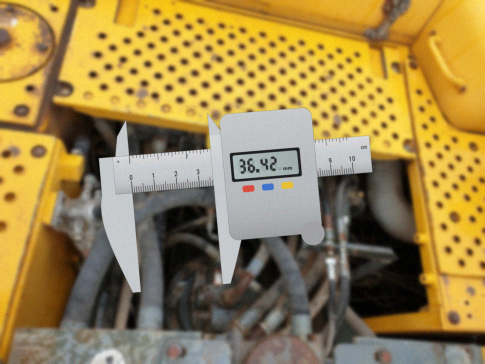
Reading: 36.42 mm
